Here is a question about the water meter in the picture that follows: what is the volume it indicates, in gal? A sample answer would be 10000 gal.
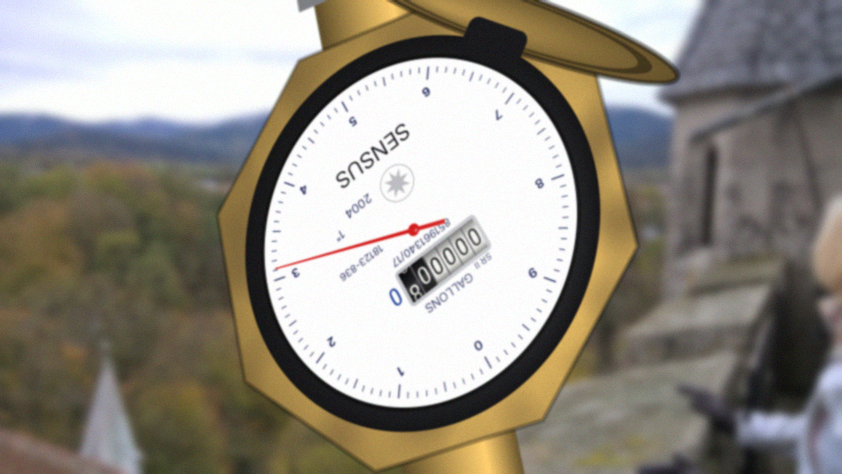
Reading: 83.1 gal
